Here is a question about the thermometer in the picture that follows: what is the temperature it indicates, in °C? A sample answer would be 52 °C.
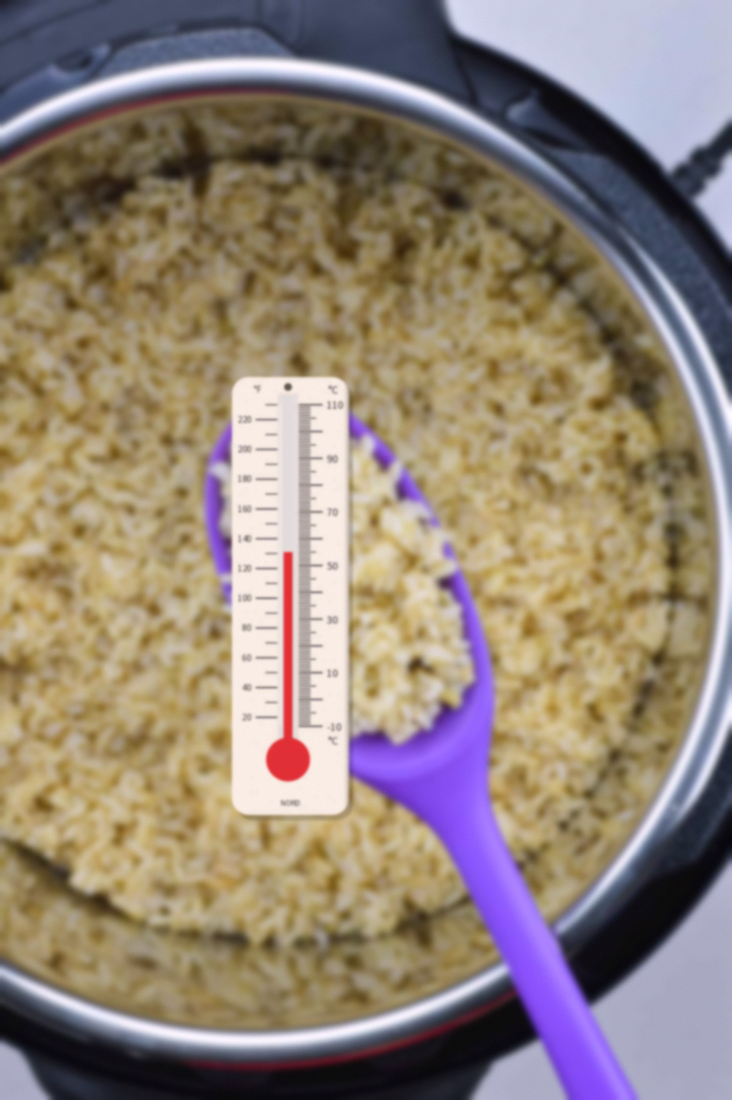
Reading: 55 °C
